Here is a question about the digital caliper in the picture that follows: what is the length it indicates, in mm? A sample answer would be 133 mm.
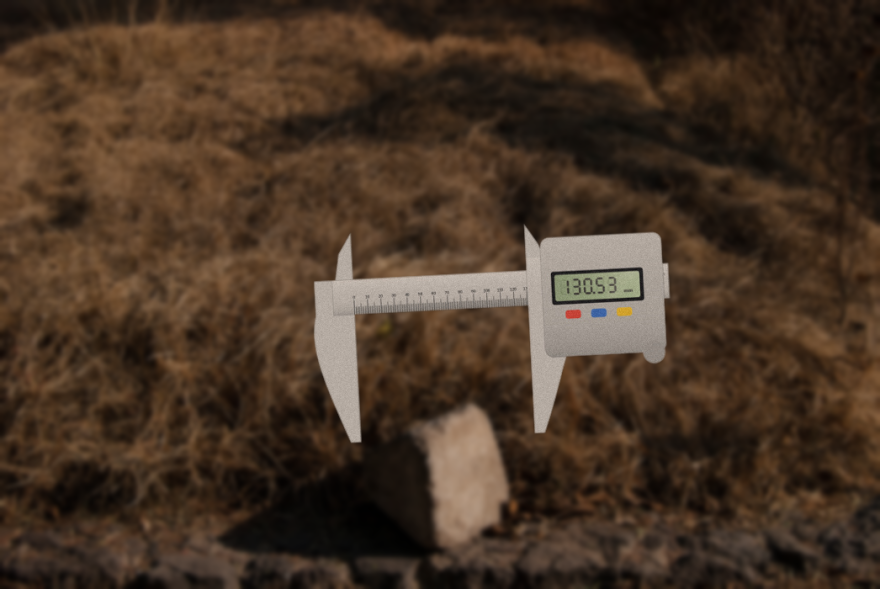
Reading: 130.53 mm
